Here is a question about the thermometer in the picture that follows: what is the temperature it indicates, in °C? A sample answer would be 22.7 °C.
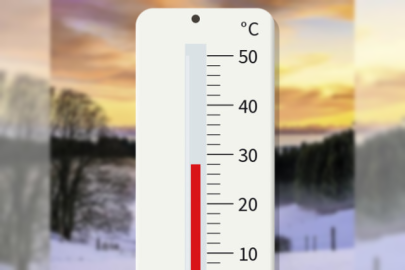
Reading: 28 °C
